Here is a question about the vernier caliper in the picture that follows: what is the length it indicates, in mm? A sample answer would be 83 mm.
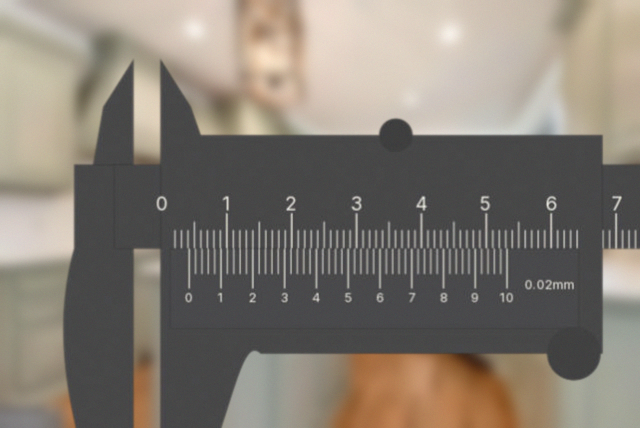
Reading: 4.2 mm
